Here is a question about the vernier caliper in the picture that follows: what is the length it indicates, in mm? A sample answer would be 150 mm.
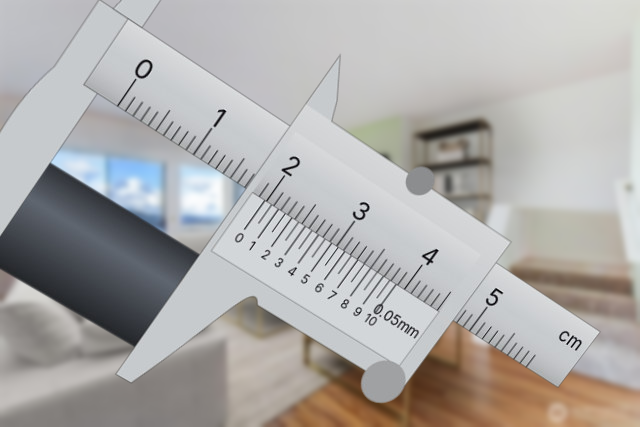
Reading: 19.8 mm
